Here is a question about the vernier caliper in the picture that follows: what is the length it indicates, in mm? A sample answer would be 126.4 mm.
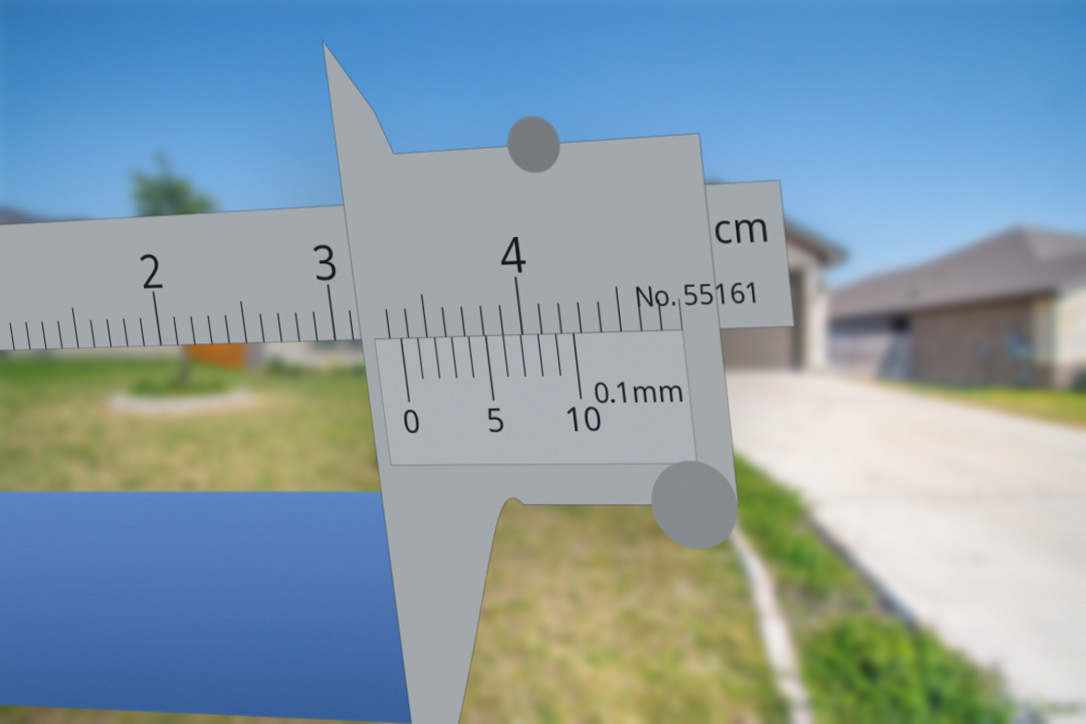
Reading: 33.6 mm
